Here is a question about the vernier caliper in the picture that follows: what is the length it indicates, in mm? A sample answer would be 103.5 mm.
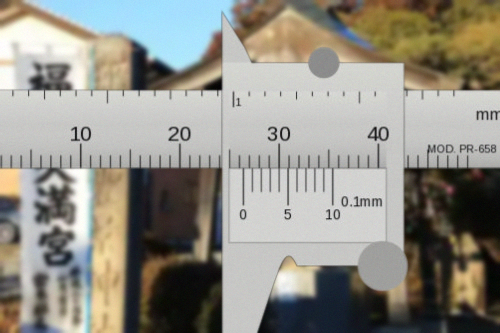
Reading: 26.4 mm
